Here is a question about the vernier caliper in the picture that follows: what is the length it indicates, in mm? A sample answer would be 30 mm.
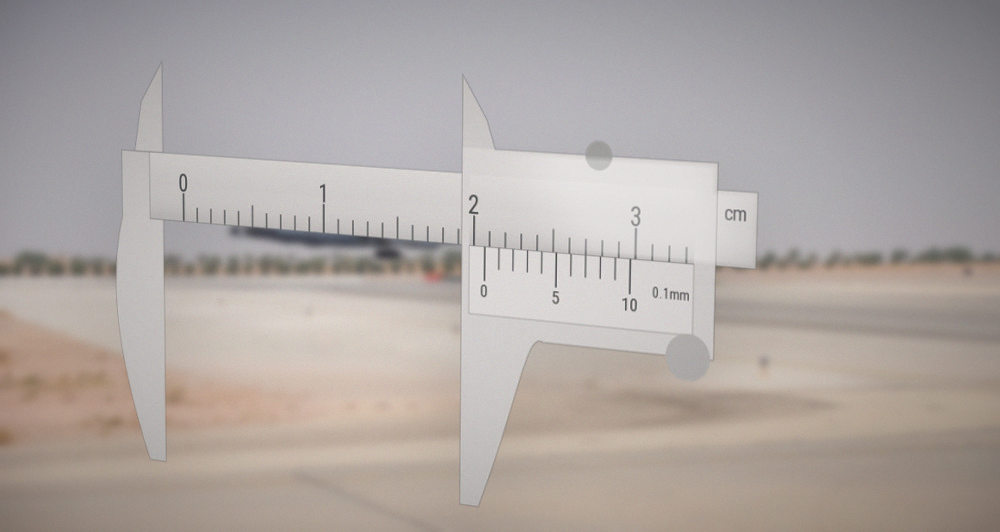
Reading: 20.7 mm
